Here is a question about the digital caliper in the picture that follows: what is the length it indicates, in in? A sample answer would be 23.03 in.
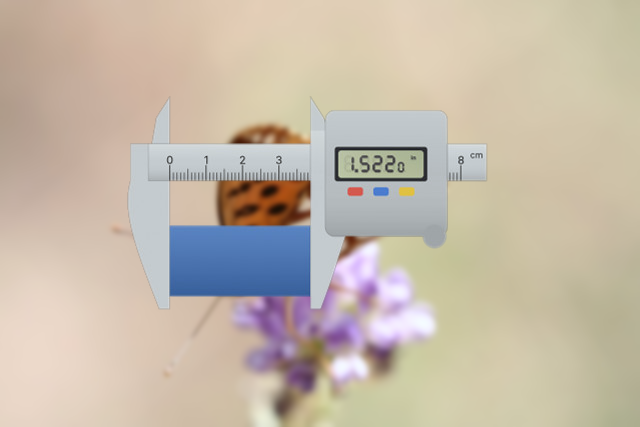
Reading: 1.5220 in
